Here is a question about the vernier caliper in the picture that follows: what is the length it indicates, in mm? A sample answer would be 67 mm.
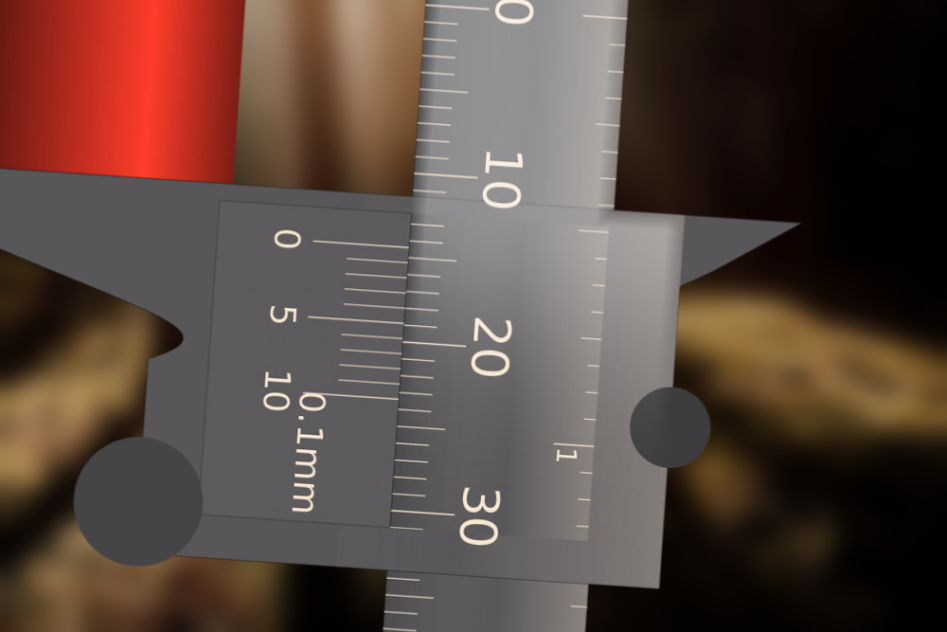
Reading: 14.4 mm
